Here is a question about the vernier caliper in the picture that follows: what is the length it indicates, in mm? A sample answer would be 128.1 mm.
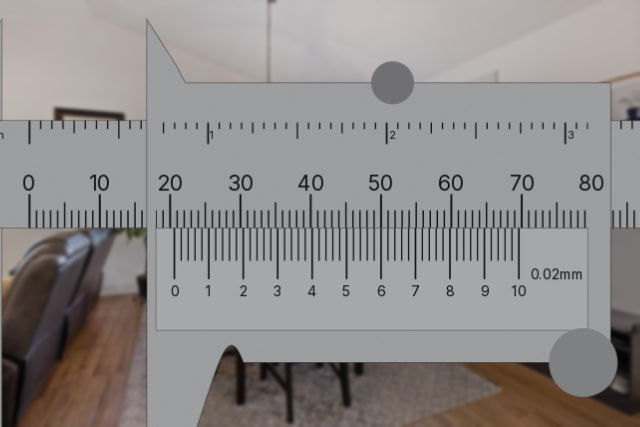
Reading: 20.6 mm
